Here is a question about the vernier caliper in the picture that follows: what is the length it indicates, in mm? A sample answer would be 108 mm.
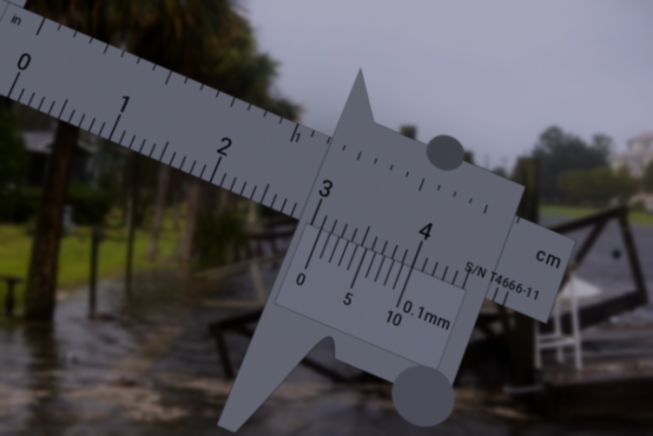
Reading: 31.0 mm
